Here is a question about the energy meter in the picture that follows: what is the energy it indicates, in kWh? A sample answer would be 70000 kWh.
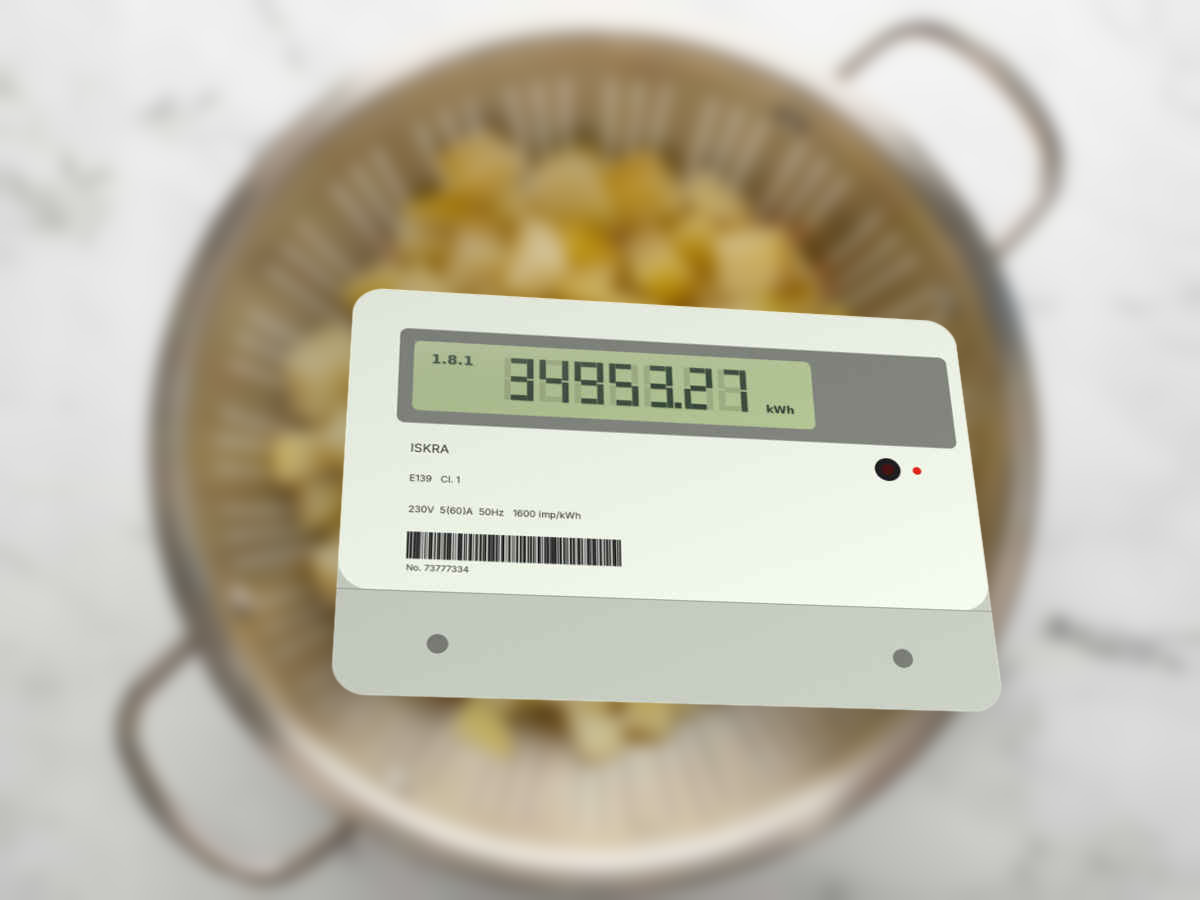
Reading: 34953.27 kWh
